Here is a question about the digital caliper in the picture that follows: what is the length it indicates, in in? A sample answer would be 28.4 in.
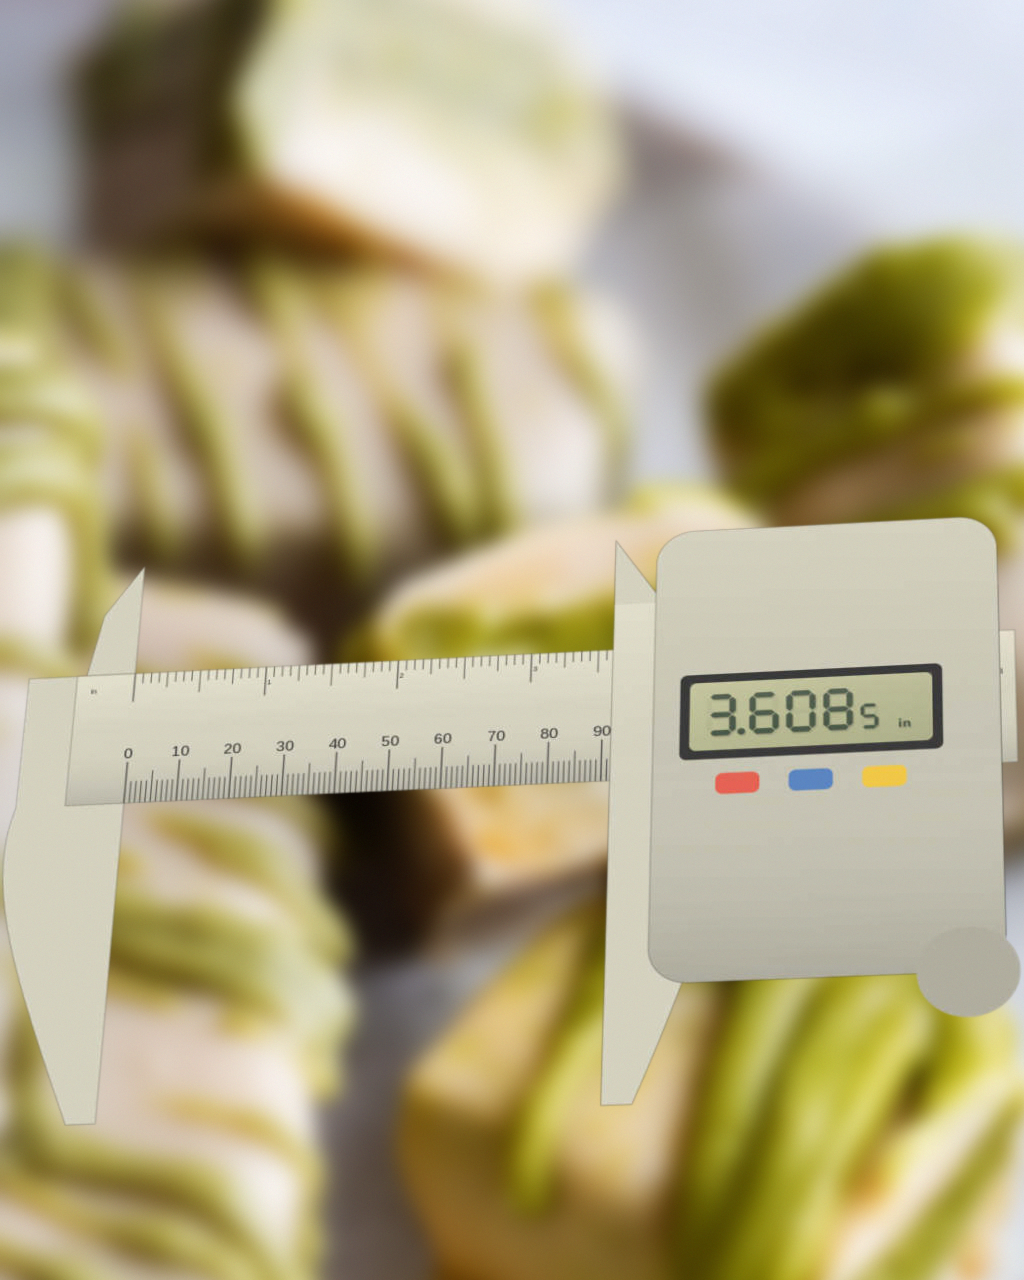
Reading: 3.6085 in
